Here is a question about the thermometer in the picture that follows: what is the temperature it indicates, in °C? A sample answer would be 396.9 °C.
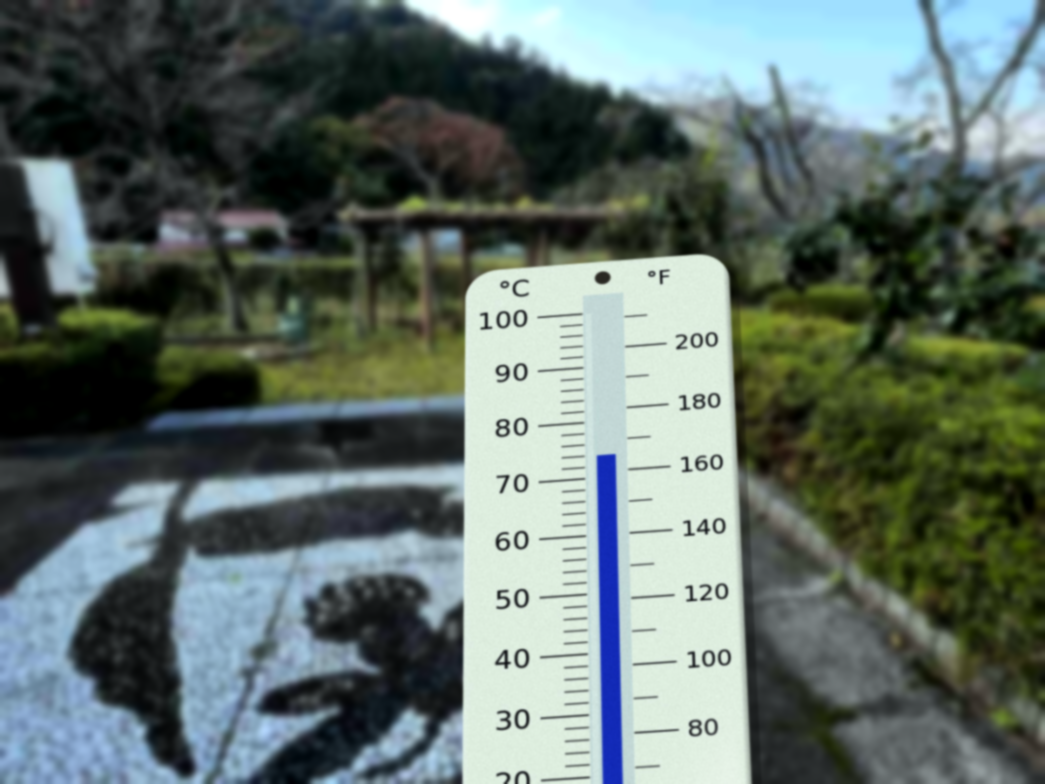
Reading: 74 °C
